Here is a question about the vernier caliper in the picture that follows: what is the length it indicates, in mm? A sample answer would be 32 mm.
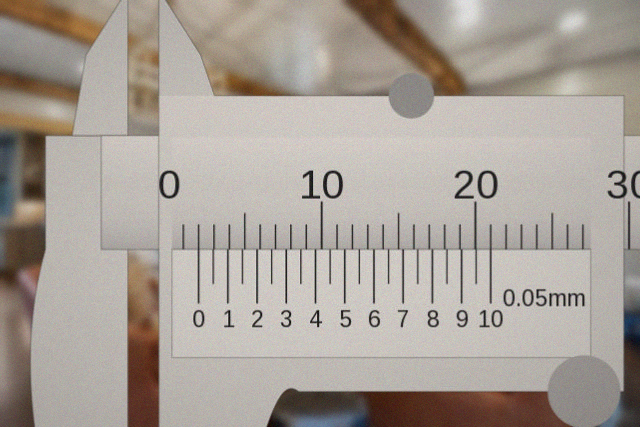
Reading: 2.0 mm
